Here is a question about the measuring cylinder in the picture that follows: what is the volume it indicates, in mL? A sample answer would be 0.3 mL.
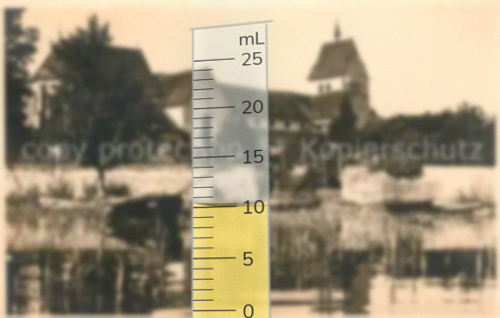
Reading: 10 mL
